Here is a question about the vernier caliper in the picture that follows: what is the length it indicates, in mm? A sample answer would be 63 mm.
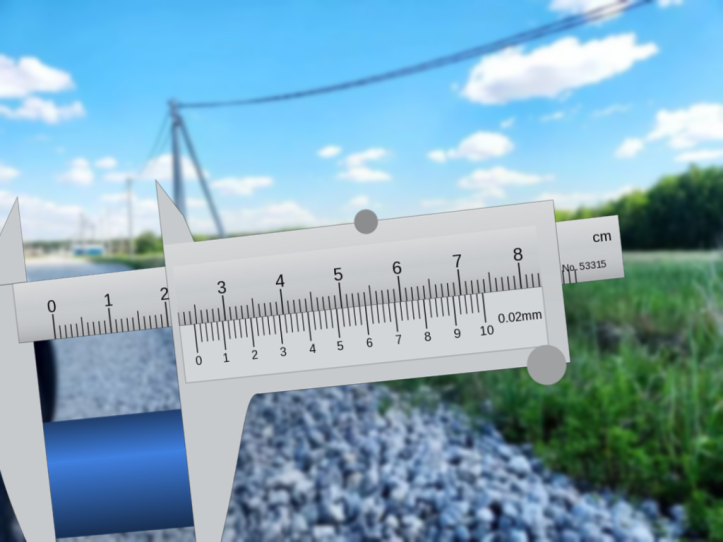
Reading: 24.6 mm
